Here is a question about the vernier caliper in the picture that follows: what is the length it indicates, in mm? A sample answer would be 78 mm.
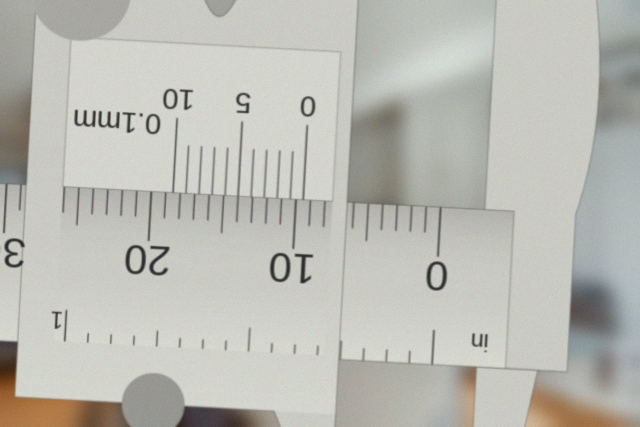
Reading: 9.5 mm
